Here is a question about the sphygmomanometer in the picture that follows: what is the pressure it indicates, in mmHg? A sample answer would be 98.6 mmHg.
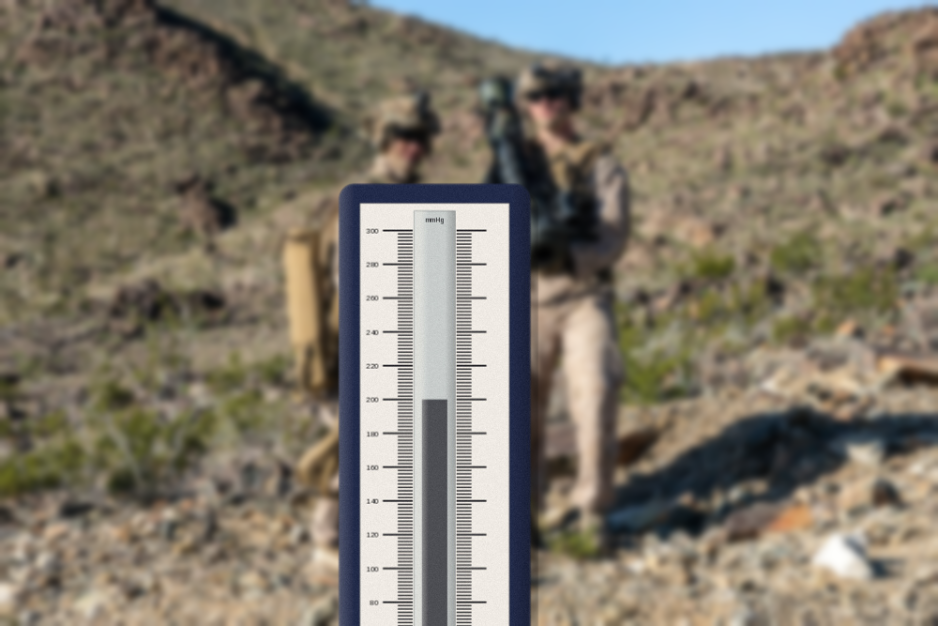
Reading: 200 mmHg
